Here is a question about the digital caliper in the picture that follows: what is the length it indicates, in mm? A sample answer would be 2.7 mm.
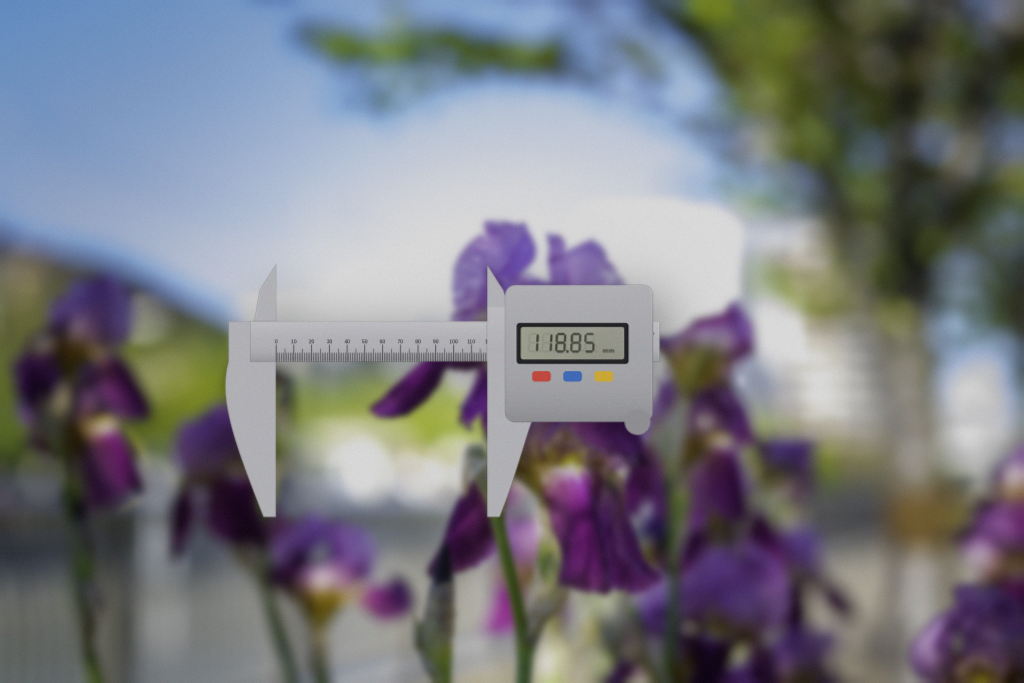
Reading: 118.85 mm
